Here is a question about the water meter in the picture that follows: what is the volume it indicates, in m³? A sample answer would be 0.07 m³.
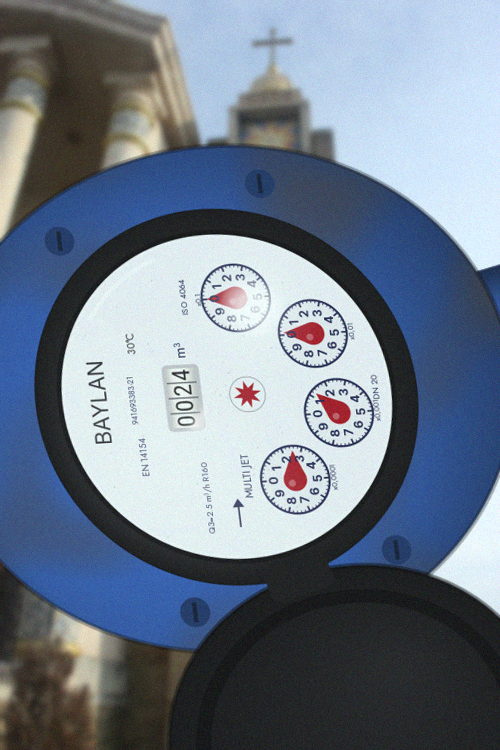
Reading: 24.0012 m³
